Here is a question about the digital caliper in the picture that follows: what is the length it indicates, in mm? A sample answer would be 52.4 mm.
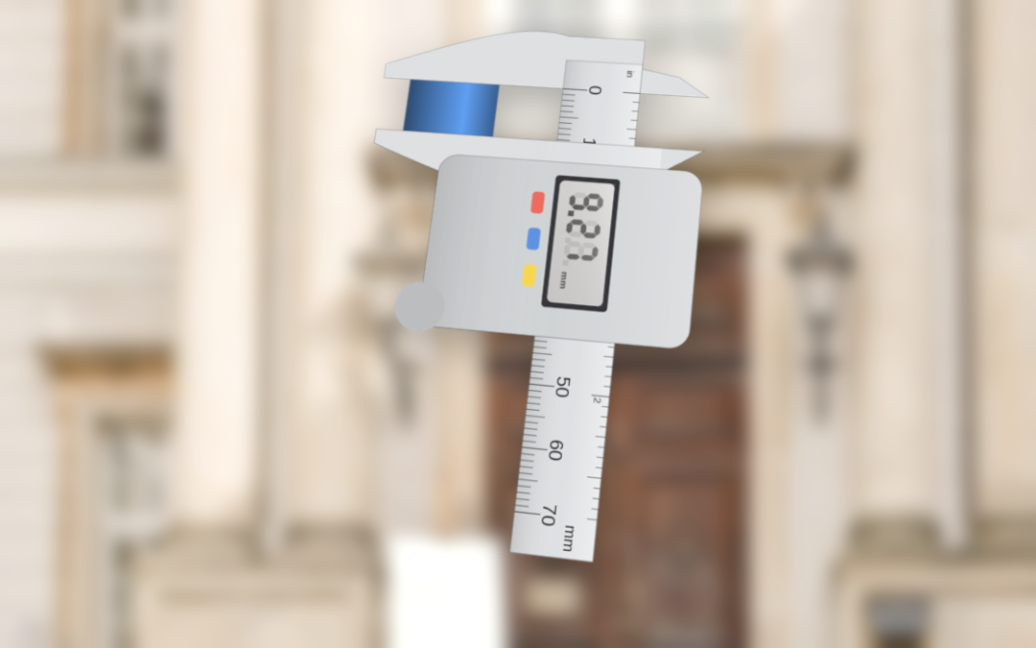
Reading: 9.27 mm
